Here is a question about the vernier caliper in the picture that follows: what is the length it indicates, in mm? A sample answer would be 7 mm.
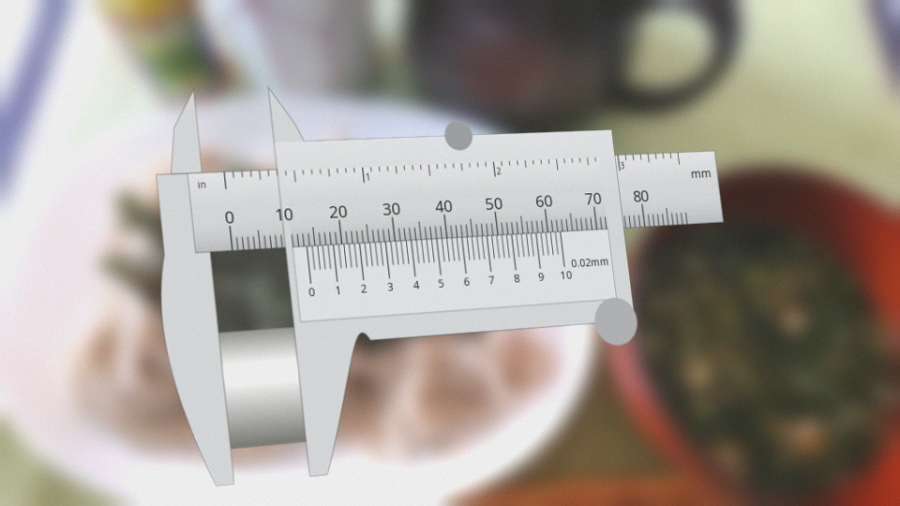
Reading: 13.5 mm
